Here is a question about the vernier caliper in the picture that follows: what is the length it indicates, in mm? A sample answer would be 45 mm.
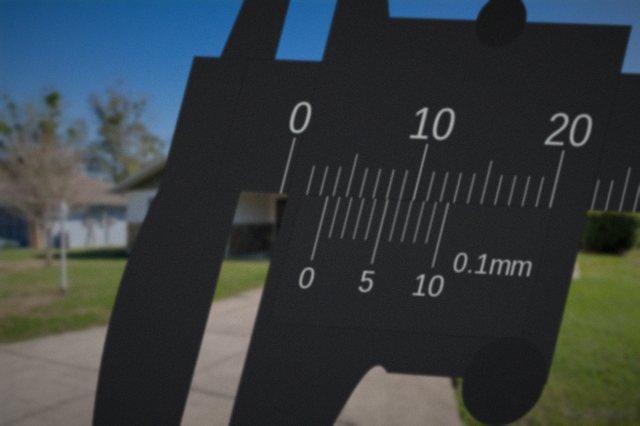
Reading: 3.6 mm
